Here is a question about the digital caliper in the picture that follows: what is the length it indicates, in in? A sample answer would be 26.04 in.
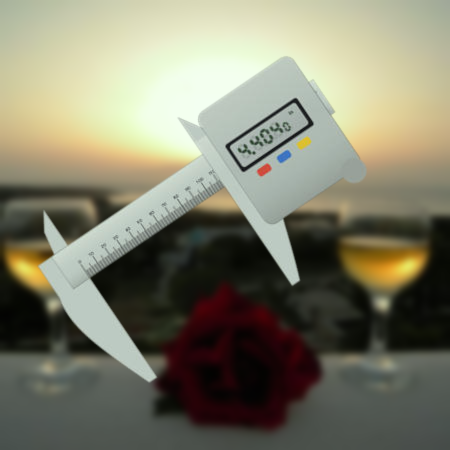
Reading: 4.4040 in
